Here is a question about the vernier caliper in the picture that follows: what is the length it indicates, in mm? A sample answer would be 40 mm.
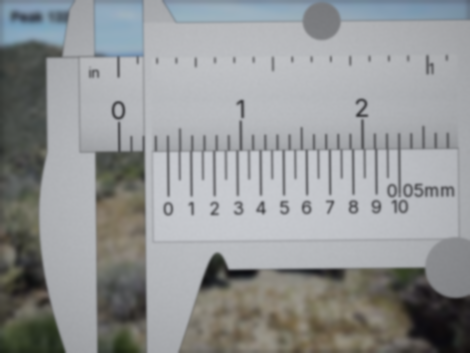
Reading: 4.0 mm
